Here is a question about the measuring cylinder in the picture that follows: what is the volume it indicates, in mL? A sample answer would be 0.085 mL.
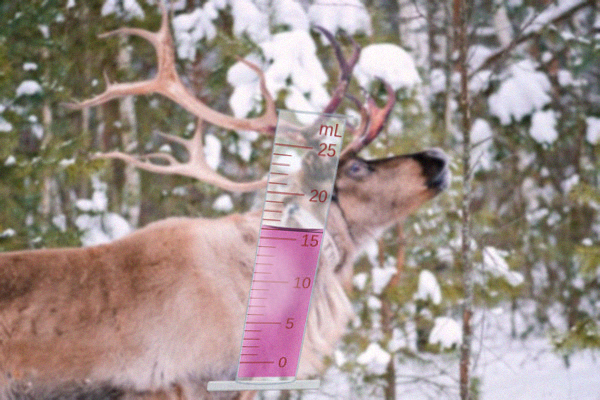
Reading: 16 mL
